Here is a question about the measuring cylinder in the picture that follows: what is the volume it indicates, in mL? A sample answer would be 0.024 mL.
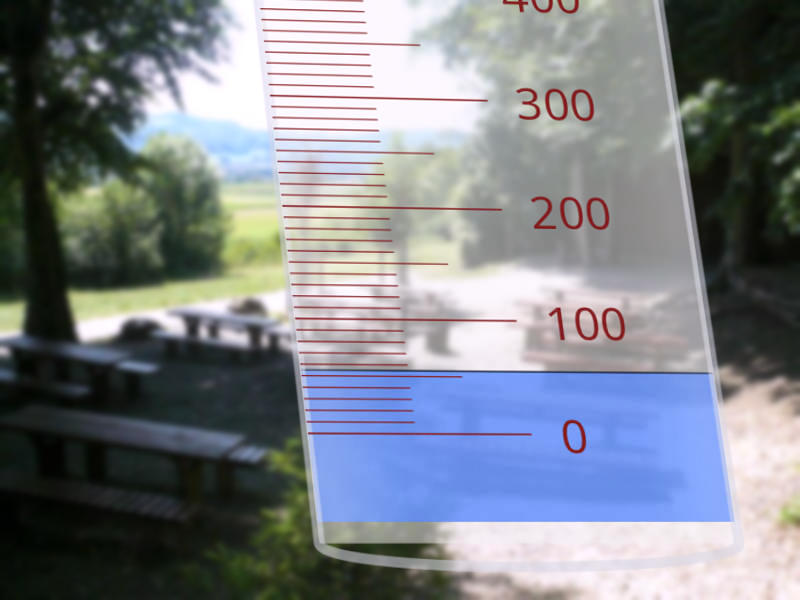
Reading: 55 mL
